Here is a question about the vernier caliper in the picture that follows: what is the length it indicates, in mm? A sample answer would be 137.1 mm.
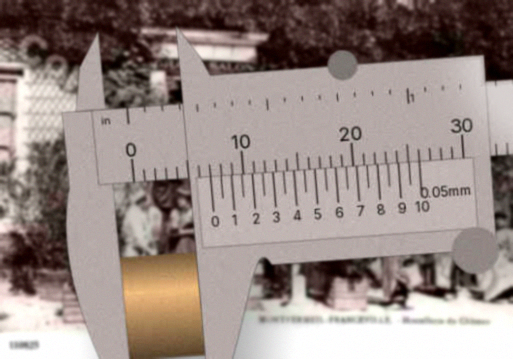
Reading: 7.0 mm
